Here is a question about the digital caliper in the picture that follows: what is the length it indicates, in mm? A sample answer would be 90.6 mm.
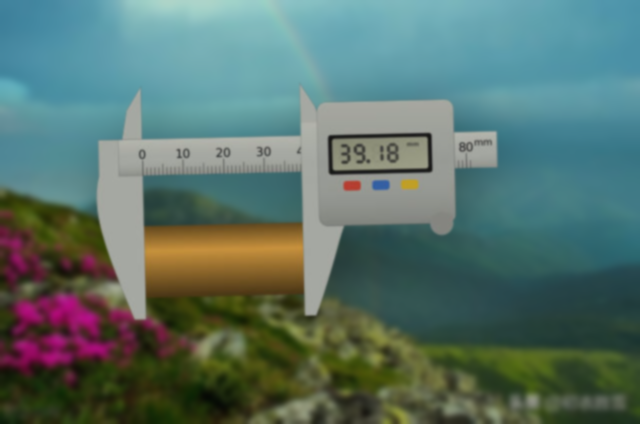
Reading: 39.18 mm
